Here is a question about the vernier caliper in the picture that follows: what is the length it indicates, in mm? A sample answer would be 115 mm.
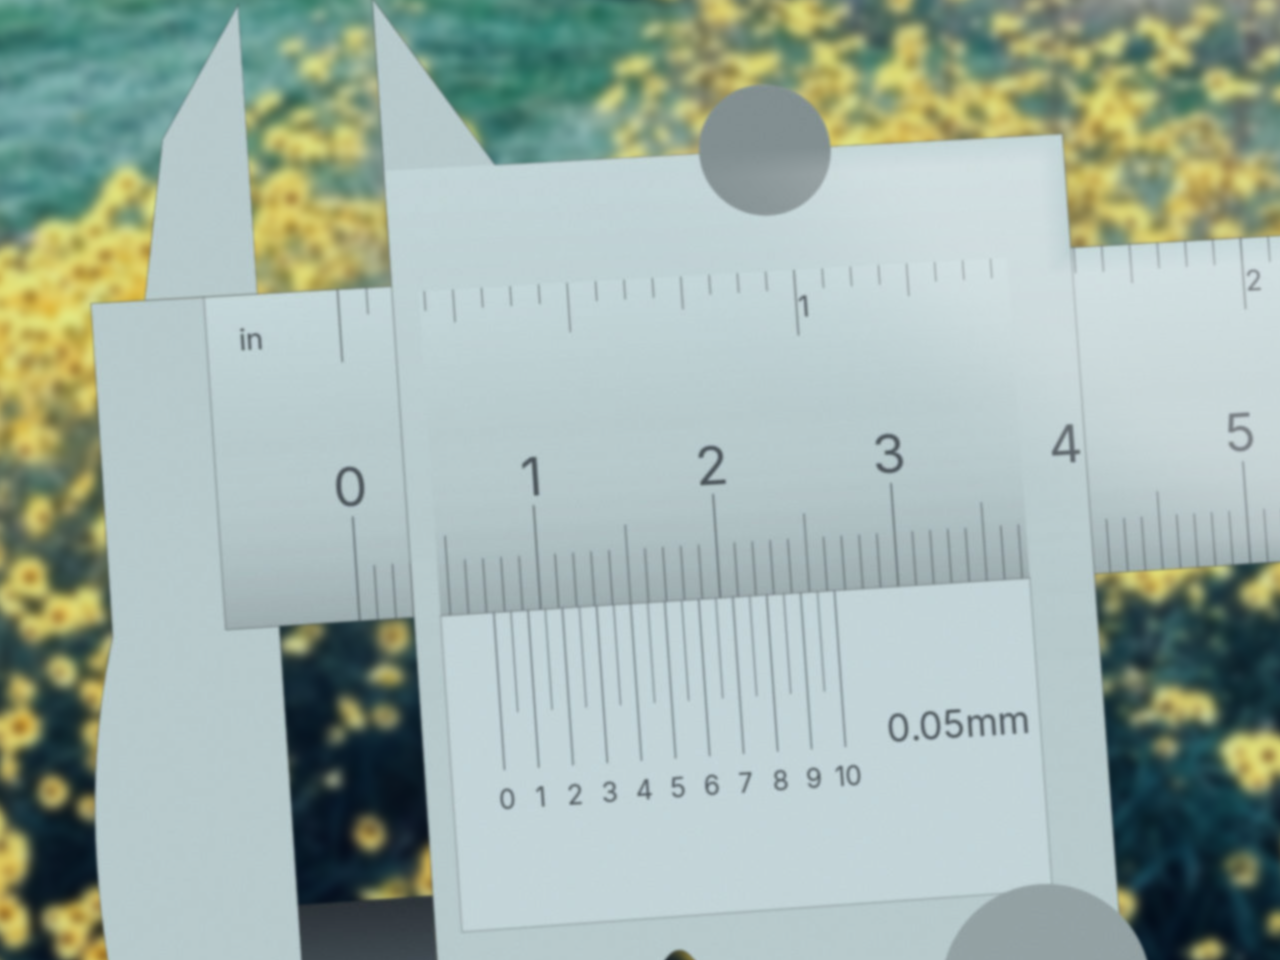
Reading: 7.4 mm
